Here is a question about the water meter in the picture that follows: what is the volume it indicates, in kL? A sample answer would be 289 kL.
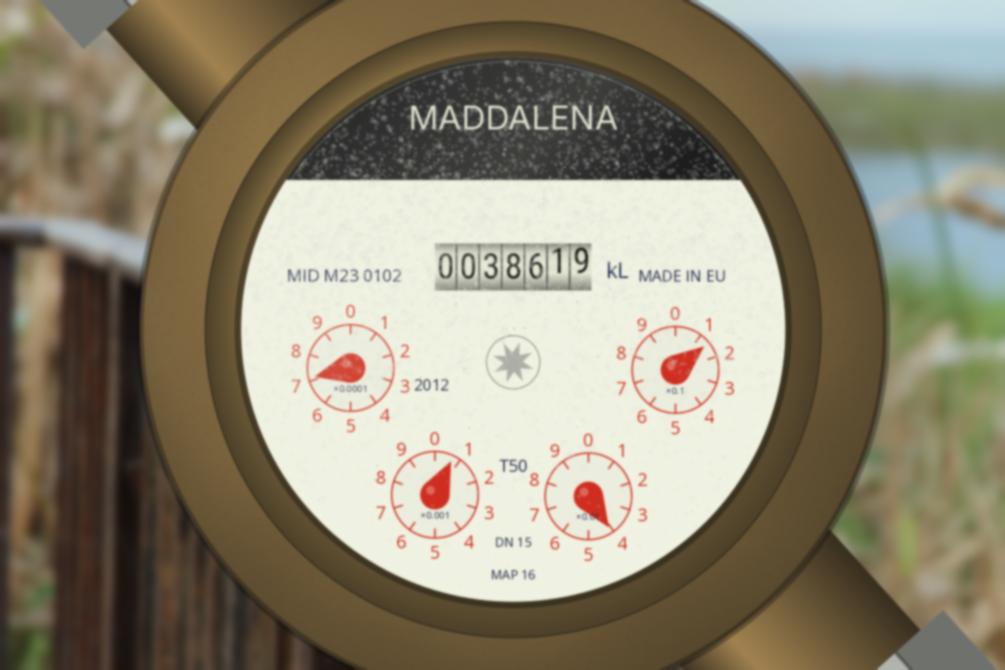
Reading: 38619.1407 kL
